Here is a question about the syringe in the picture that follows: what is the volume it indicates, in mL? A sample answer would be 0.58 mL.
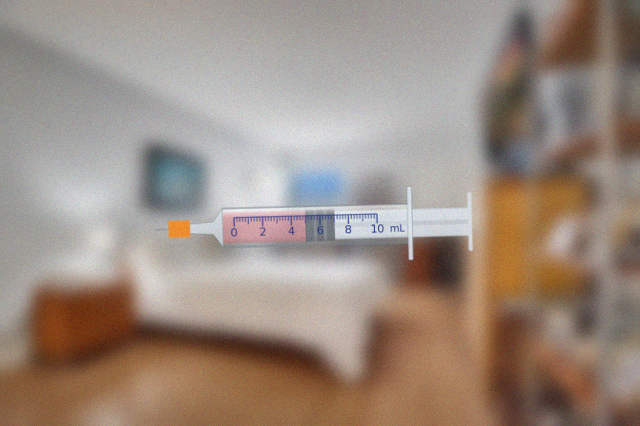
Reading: 5 mL
